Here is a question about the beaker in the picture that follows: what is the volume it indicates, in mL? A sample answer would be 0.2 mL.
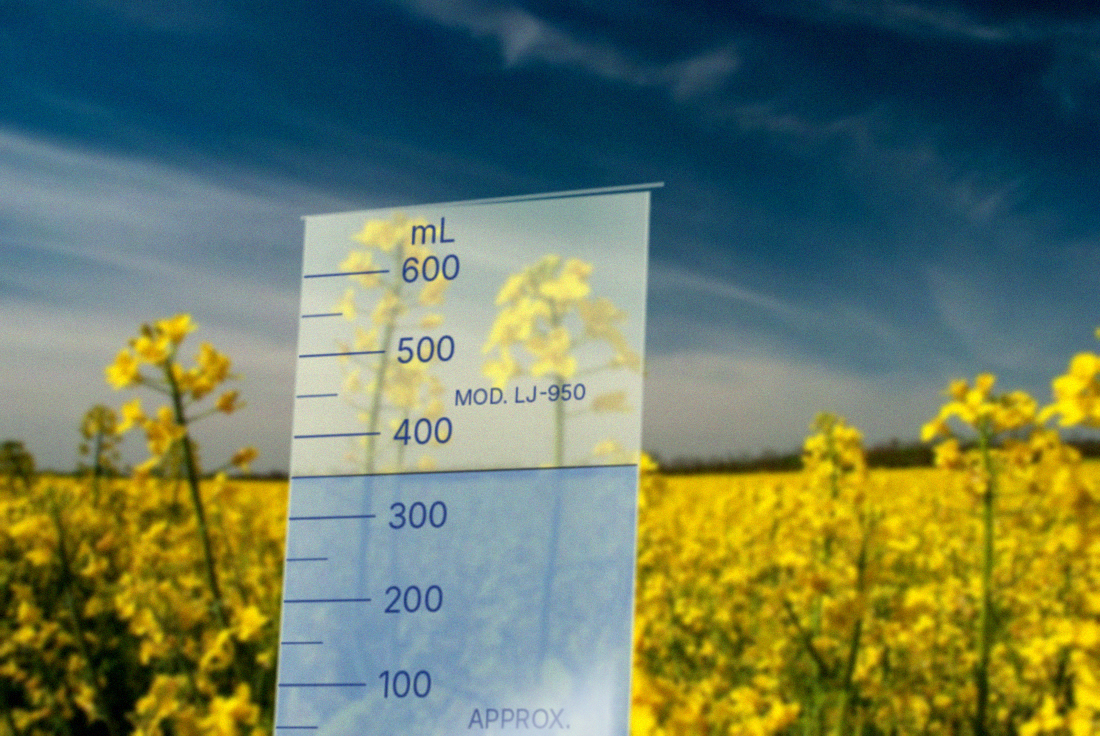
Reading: 350 mL
